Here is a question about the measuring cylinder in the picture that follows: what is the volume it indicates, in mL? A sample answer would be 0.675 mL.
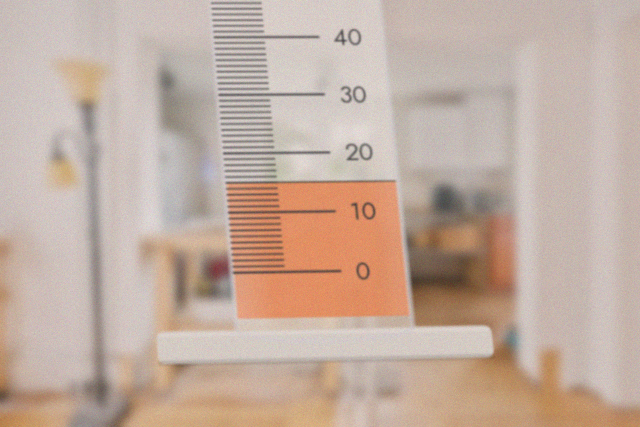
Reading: 15 mL
